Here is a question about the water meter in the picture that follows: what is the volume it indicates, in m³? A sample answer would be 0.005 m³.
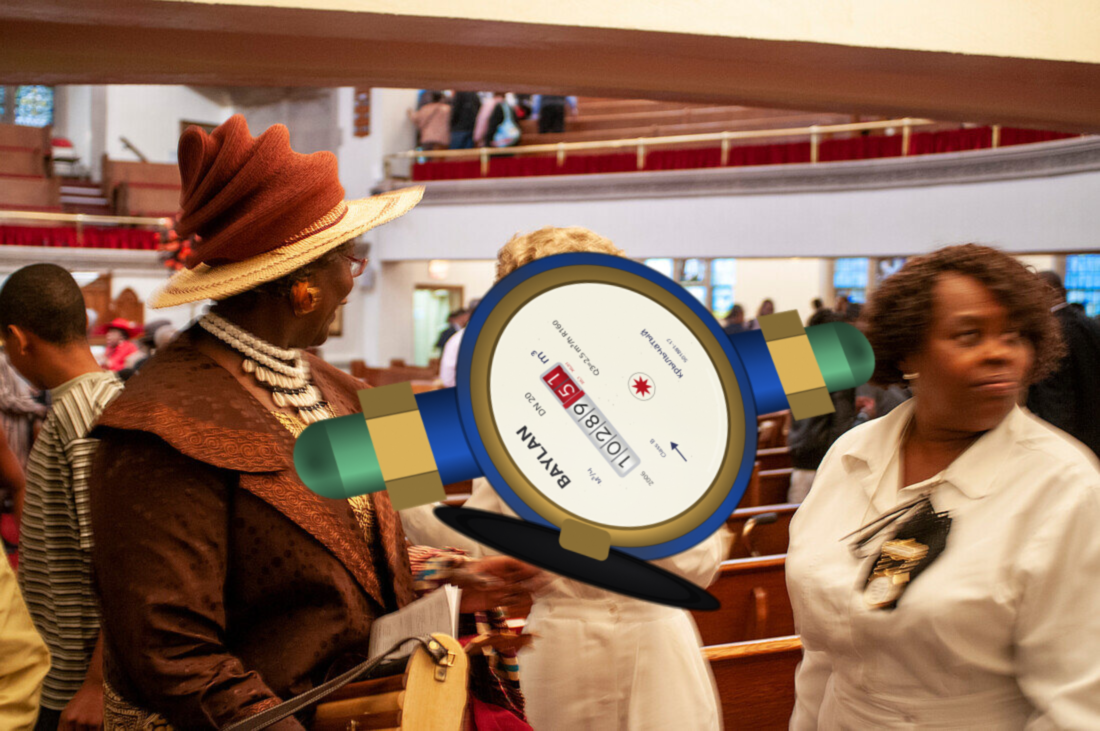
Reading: 10289.51 m³
